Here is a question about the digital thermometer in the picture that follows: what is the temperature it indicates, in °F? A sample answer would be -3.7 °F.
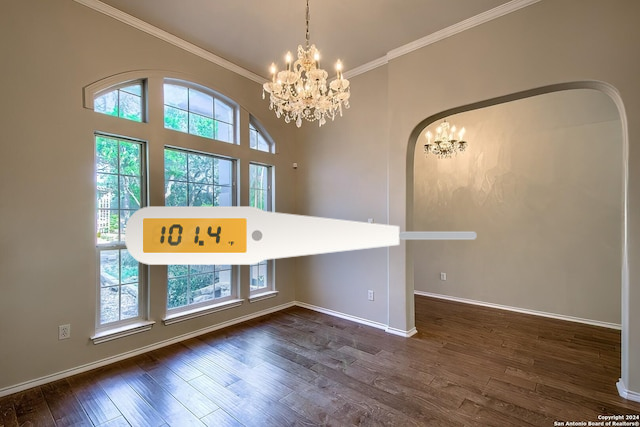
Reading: 101.4 °F
